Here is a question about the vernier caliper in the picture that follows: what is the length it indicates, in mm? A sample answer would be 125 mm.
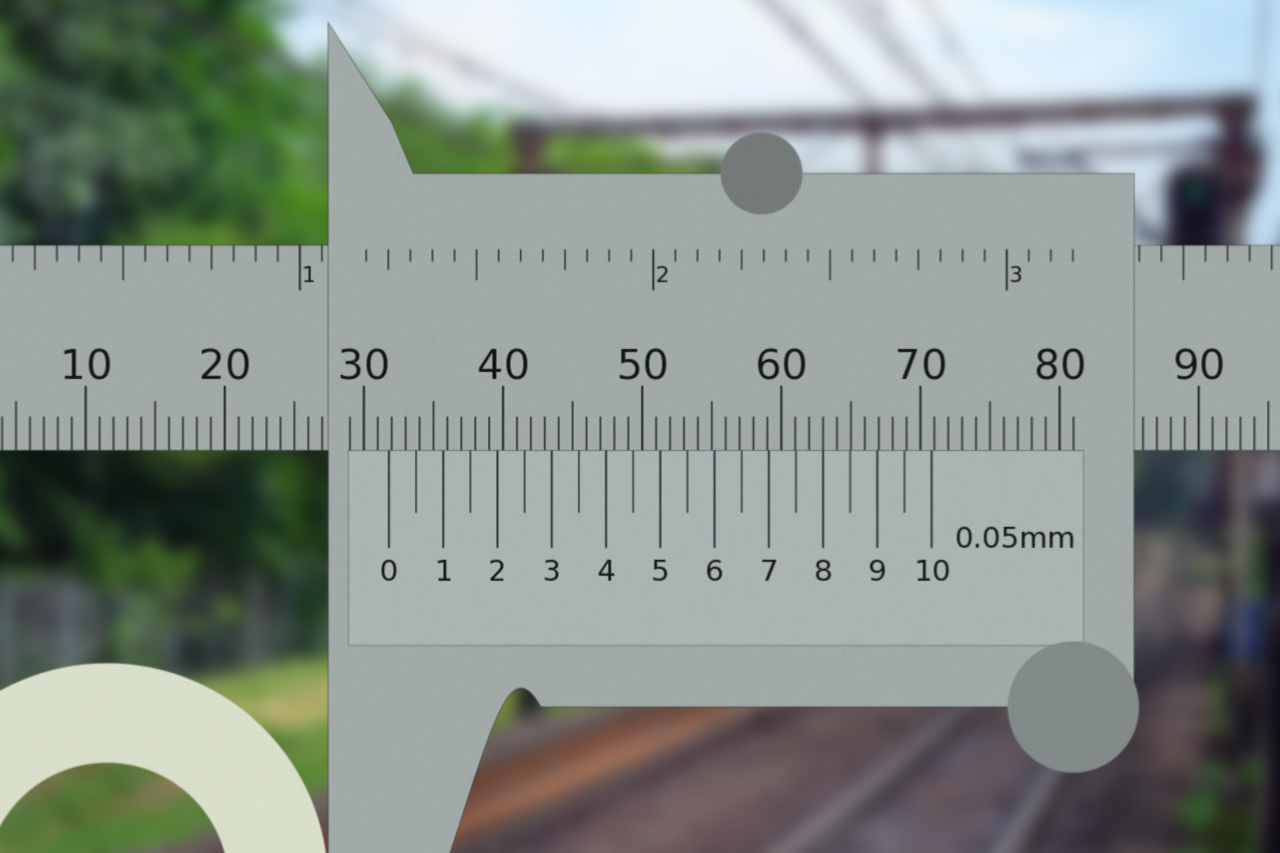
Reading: 31.8 mm
